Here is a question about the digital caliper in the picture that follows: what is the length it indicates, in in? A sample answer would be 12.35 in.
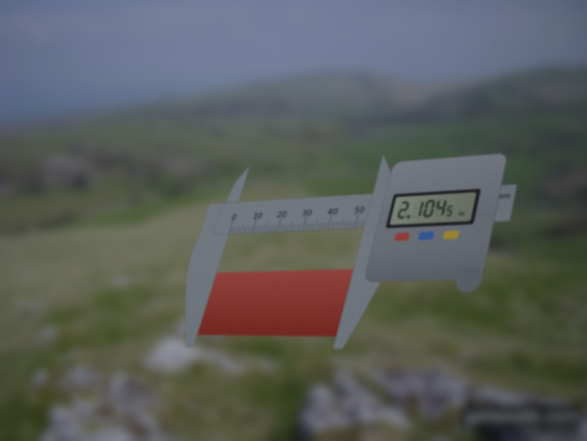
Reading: 2.1045 in
